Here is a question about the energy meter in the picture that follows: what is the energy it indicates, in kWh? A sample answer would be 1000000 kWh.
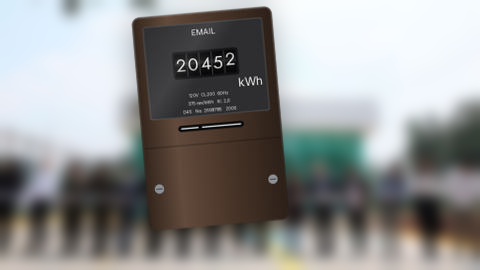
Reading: 20452 kWh
